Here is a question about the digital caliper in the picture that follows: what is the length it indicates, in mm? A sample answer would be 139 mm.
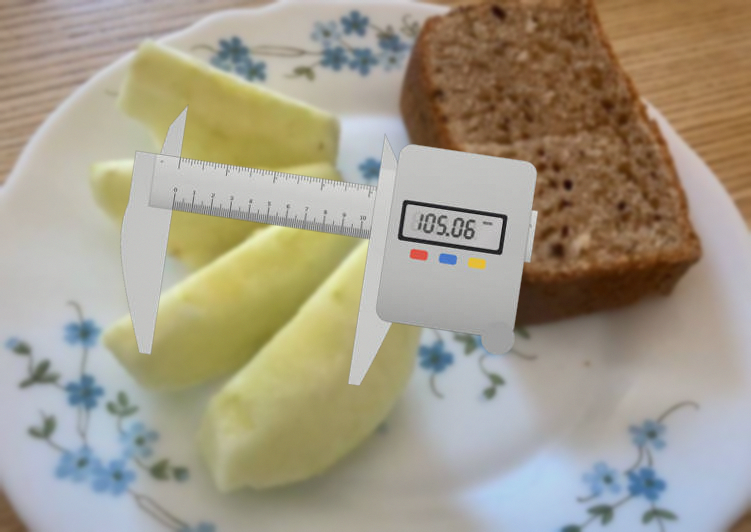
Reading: 105.06 mm
